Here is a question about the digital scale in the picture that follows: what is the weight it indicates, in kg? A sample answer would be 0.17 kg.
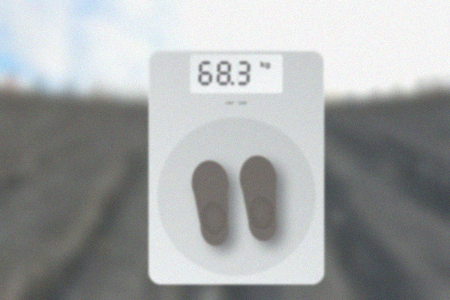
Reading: 68.3 kg
